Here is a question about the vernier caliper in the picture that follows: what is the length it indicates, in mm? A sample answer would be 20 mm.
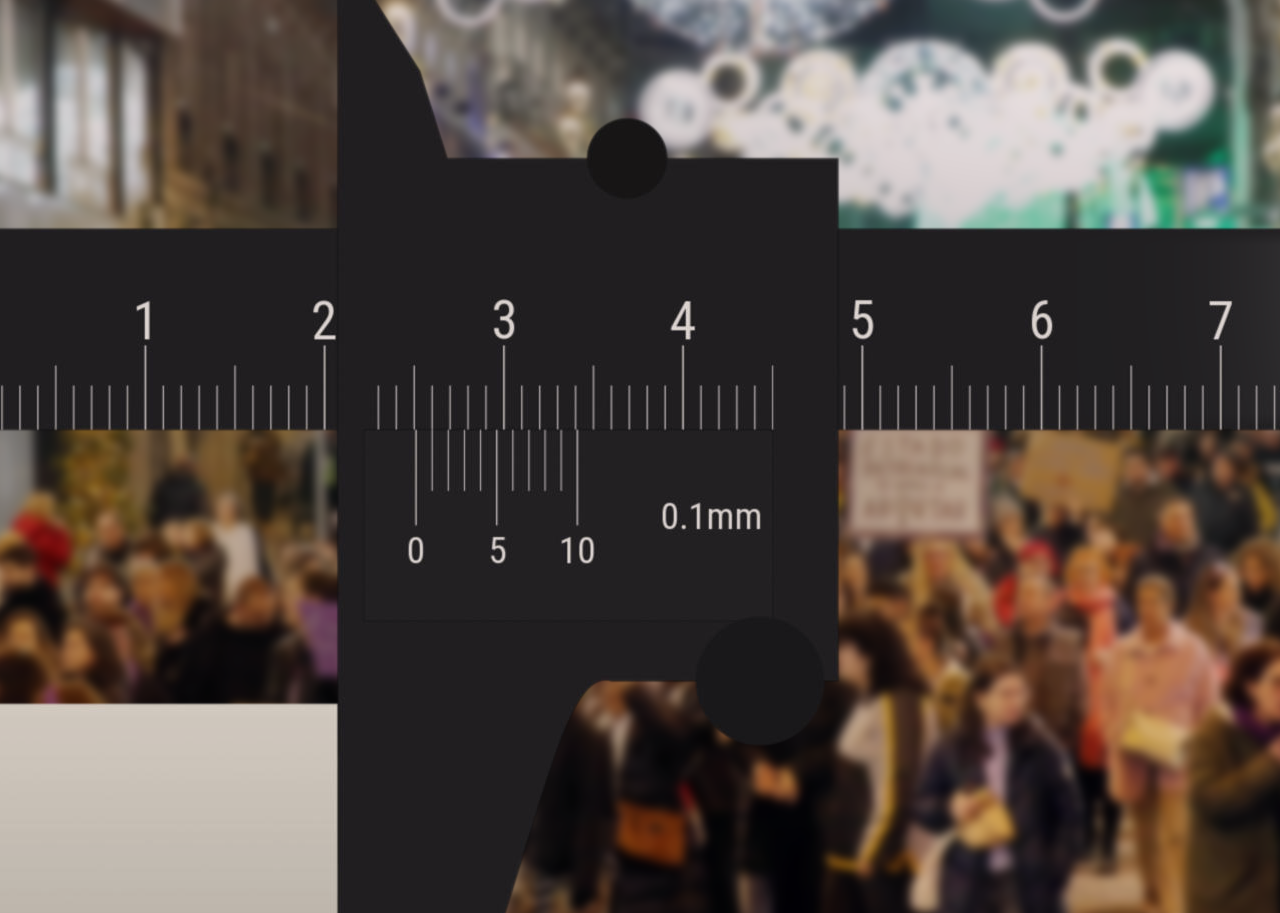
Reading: 25.1 mm
